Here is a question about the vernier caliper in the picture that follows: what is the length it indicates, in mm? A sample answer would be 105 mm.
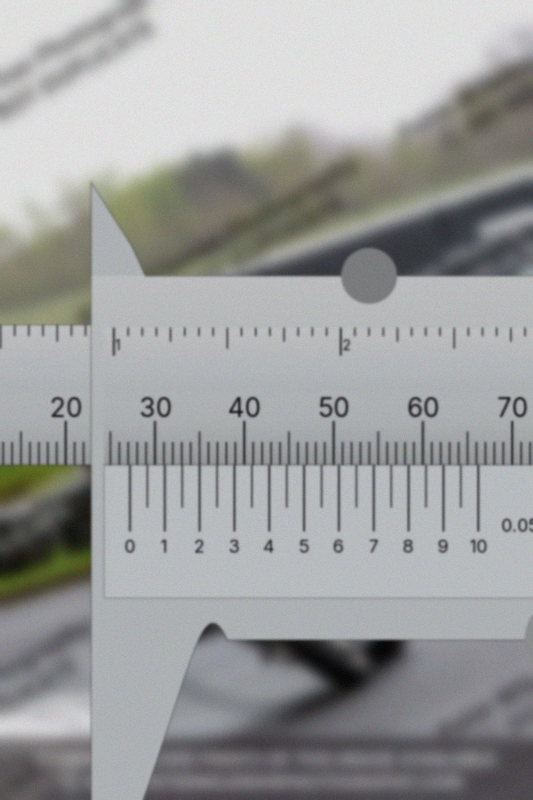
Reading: 27.2 mm
